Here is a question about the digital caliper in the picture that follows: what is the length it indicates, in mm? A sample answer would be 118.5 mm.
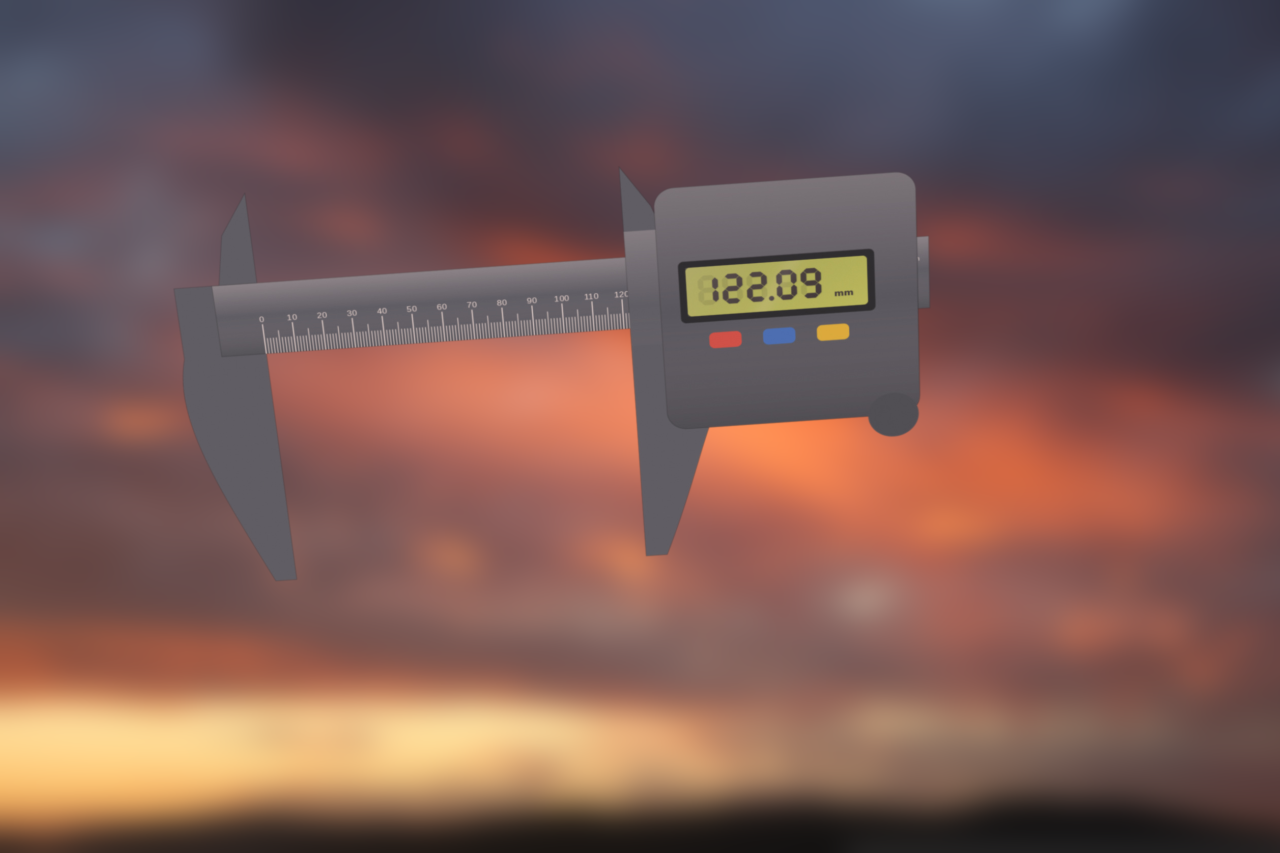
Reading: 122.09 mm
